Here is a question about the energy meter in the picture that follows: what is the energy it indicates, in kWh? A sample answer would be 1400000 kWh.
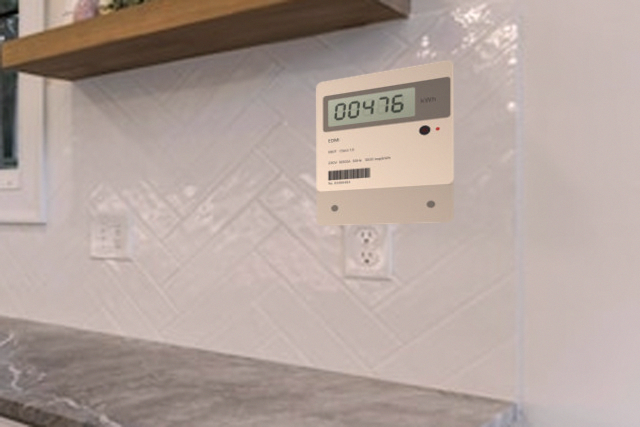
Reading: 476 kWh
